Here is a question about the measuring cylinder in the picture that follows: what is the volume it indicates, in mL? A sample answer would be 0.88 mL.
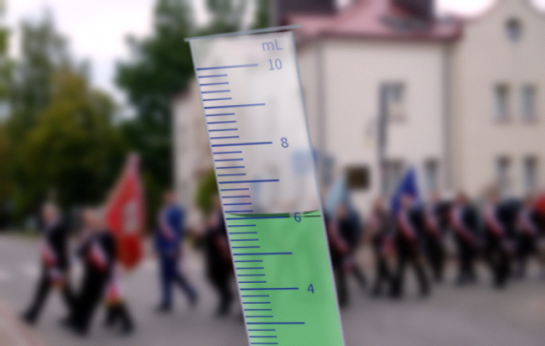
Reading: 6 mL
